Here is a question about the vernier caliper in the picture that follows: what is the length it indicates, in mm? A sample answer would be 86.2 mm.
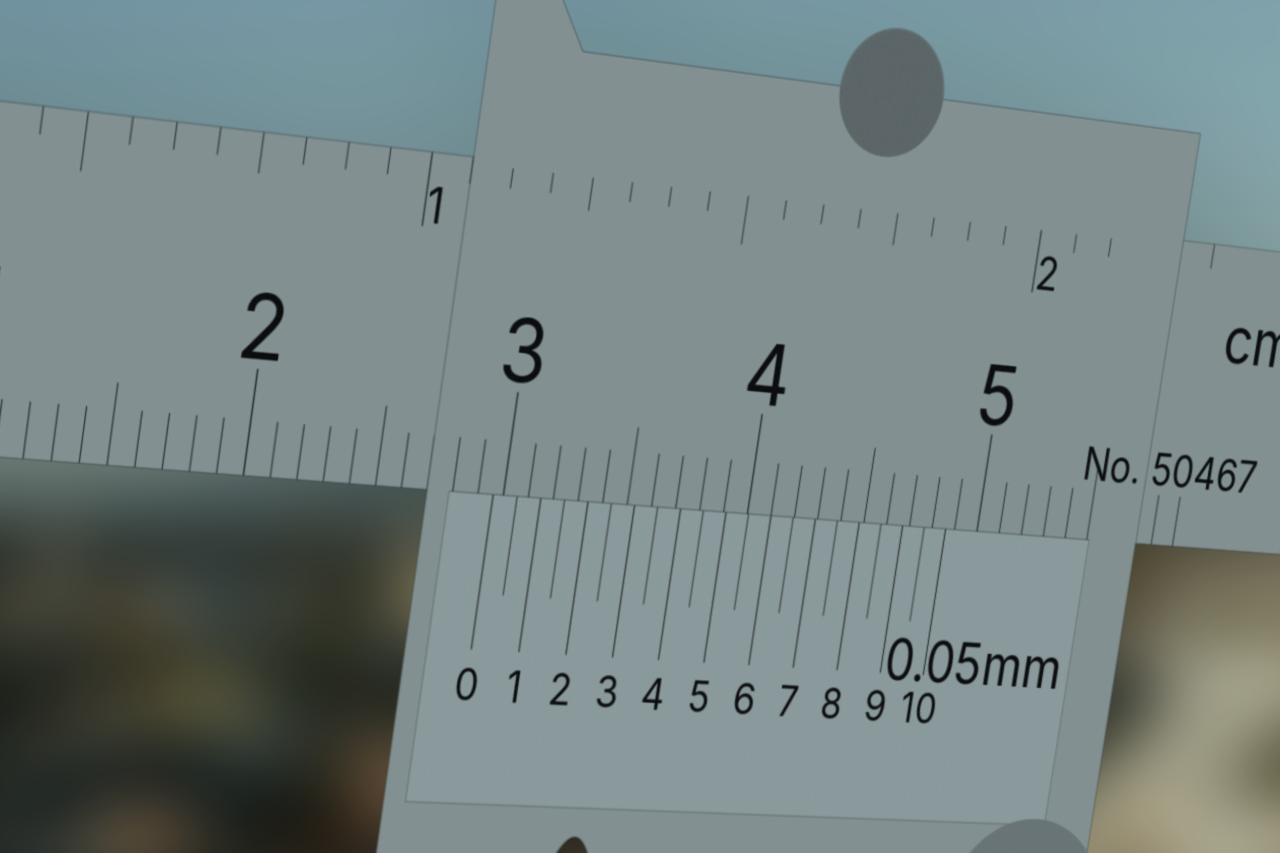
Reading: 29.6 mm
